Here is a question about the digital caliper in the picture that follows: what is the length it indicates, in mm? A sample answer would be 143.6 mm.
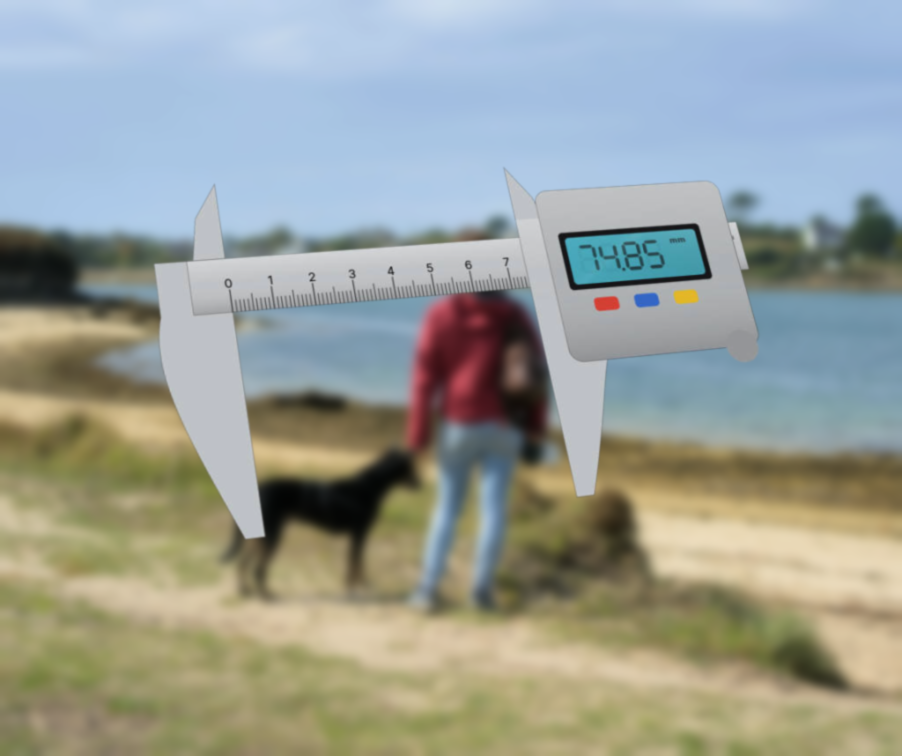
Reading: 74.85 mm
